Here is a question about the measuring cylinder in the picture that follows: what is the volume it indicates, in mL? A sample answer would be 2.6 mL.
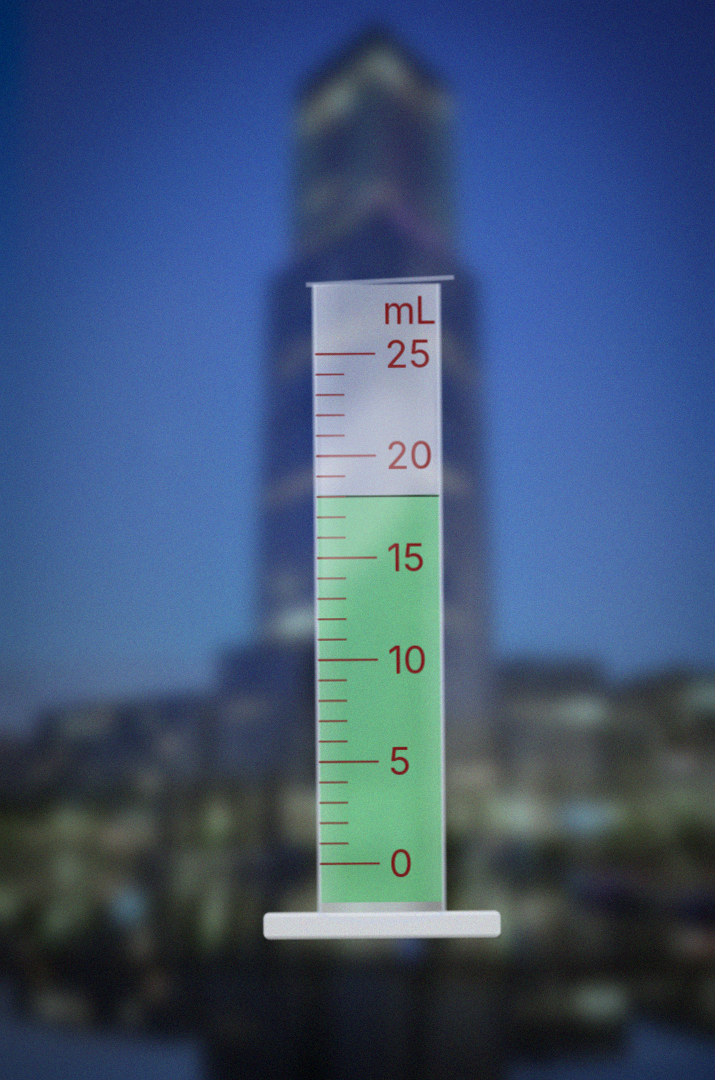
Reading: 18 mL
